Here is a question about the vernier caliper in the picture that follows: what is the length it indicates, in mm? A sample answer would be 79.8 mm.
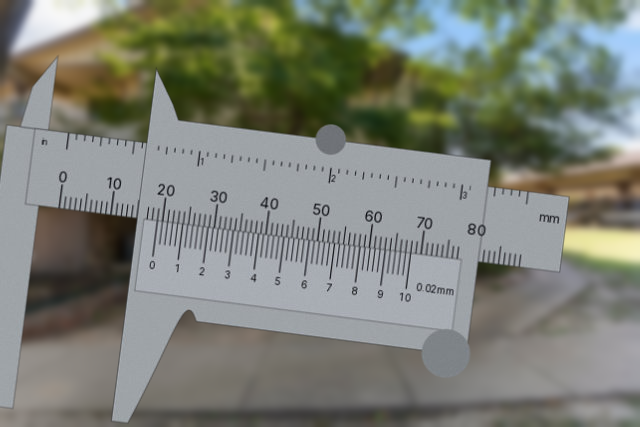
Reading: 19.0 mm
